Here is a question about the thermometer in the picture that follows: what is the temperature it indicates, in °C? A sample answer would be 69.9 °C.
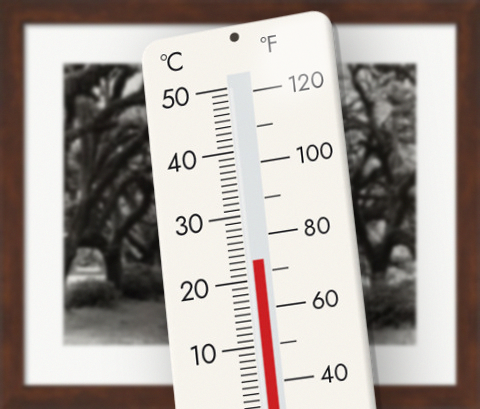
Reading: 23 °C
